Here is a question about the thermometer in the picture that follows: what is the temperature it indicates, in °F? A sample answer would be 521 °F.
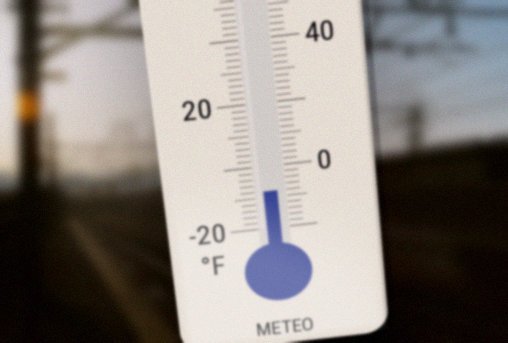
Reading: -8 °F
